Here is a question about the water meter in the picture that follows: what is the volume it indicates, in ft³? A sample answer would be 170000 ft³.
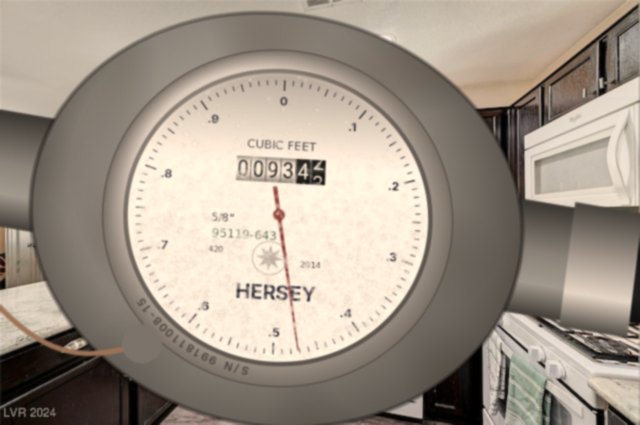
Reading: 9342.47 ft³
